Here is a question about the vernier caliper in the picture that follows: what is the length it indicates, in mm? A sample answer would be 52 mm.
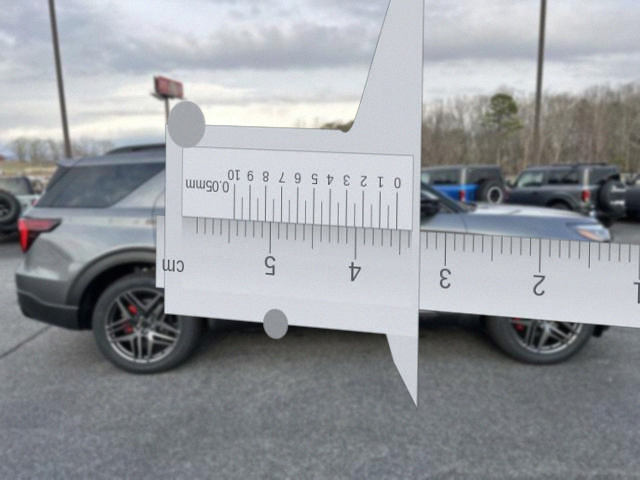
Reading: 35.4 mm
